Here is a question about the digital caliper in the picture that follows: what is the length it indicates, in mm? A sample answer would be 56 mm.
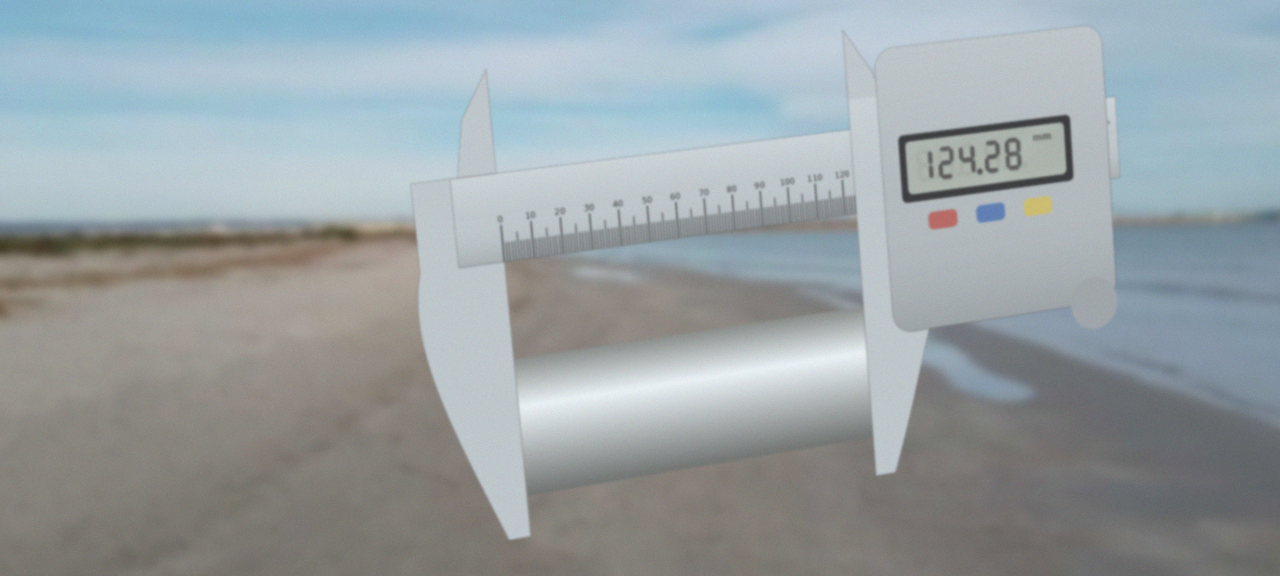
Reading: 124.28 mm
